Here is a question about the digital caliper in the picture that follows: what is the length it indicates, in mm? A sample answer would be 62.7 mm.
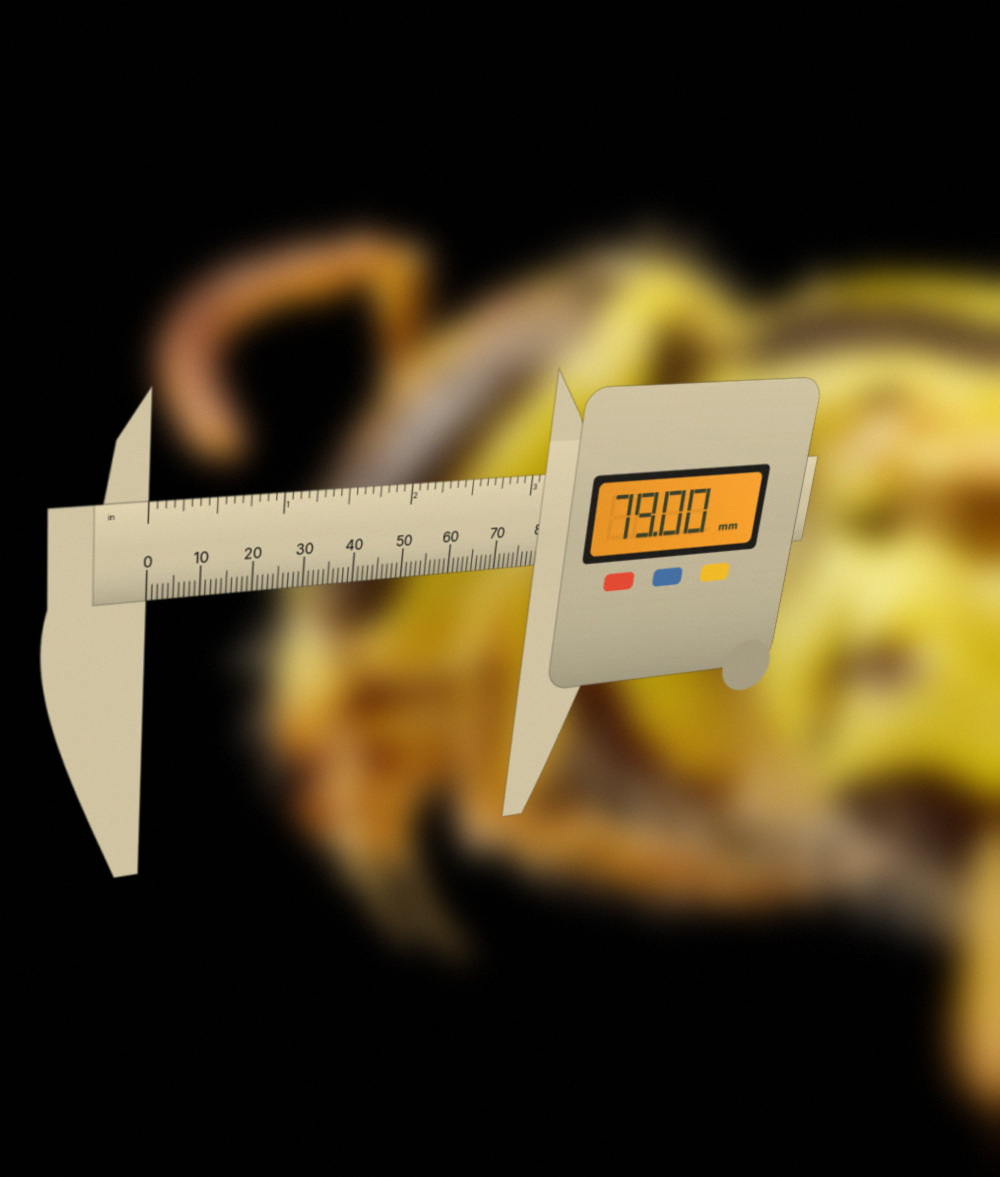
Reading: 79.00 mm
